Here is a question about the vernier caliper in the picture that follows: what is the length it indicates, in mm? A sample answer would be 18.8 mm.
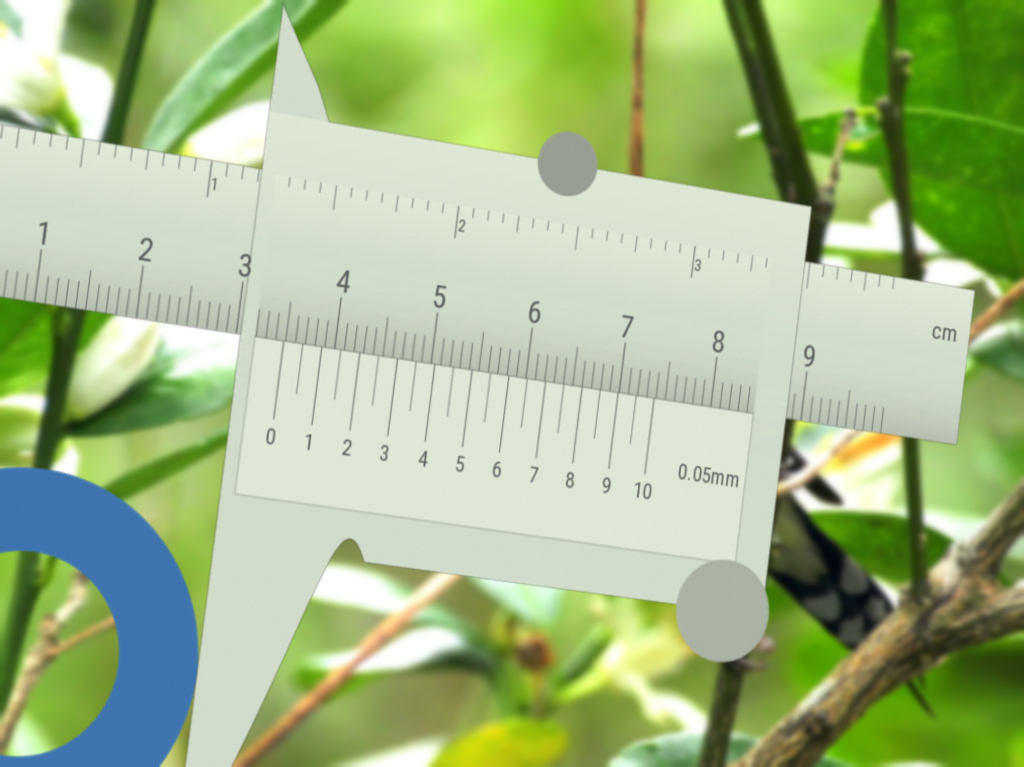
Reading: 34.8 mm
